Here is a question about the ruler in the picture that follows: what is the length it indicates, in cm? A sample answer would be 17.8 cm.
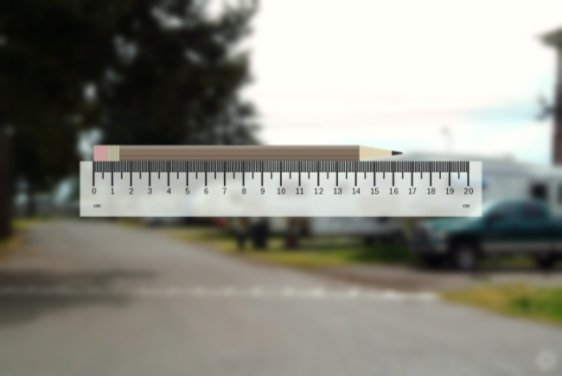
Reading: 16.5 cm
